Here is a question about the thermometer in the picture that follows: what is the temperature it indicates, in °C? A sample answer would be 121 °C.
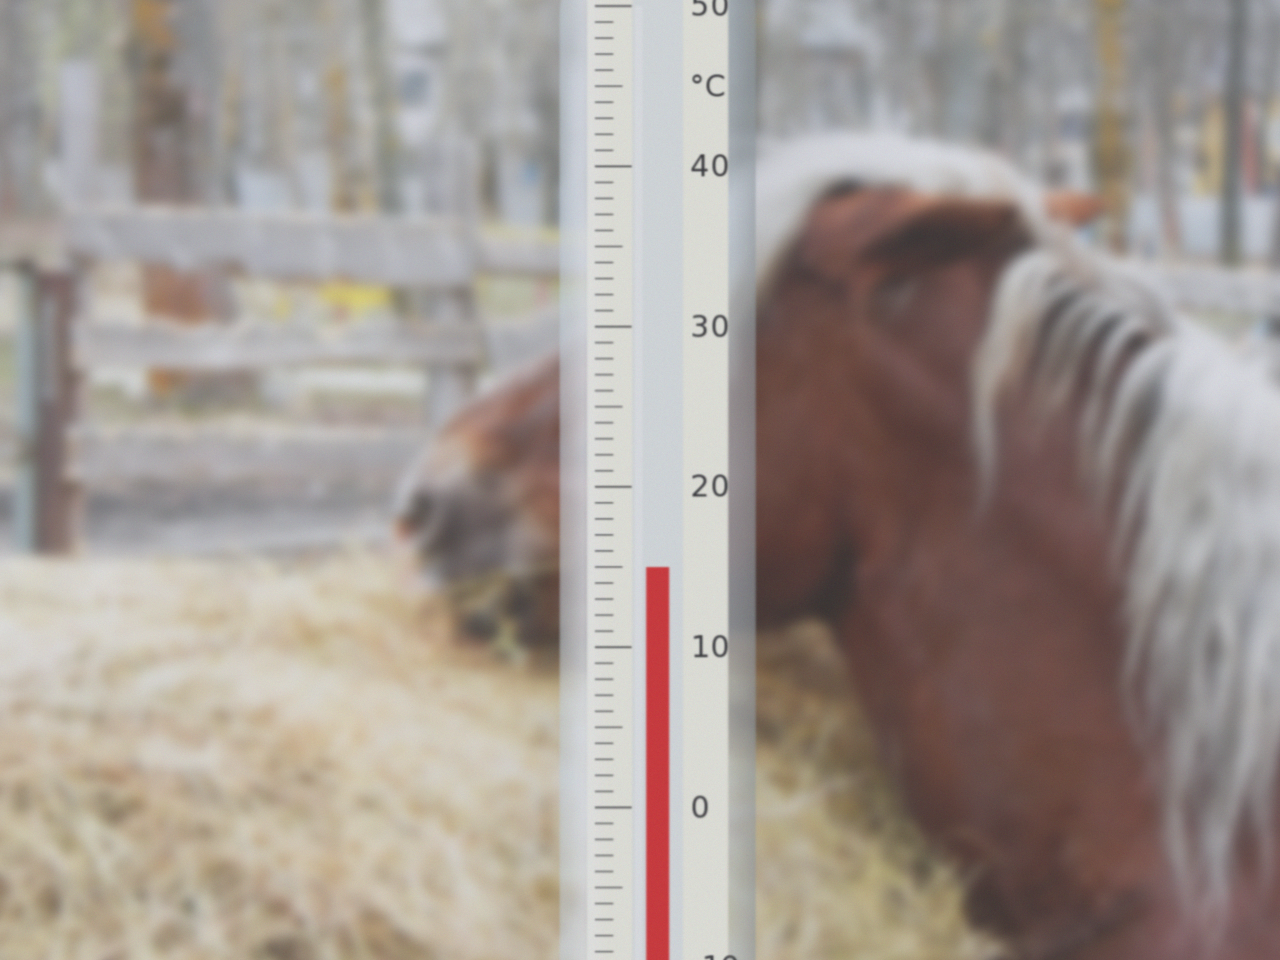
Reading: 15 °C
